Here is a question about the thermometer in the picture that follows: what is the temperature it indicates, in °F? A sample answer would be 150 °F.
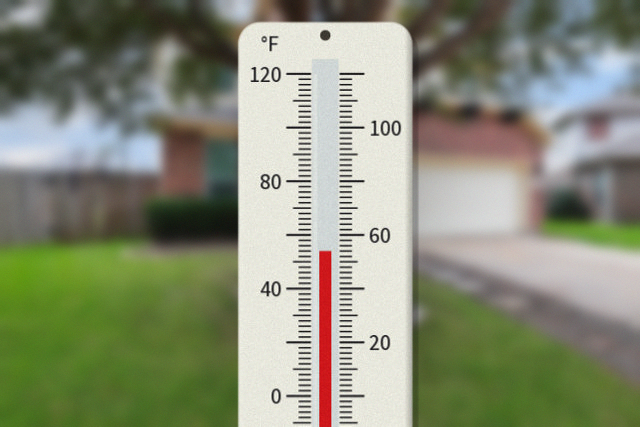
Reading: 54 °F
